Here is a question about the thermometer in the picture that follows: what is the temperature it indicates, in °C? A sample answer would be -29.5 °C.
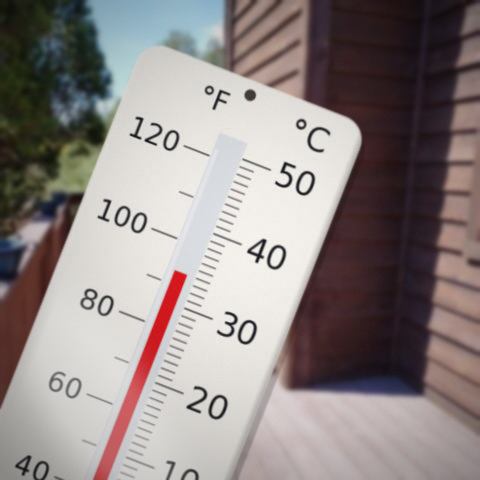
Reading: 34 °C
